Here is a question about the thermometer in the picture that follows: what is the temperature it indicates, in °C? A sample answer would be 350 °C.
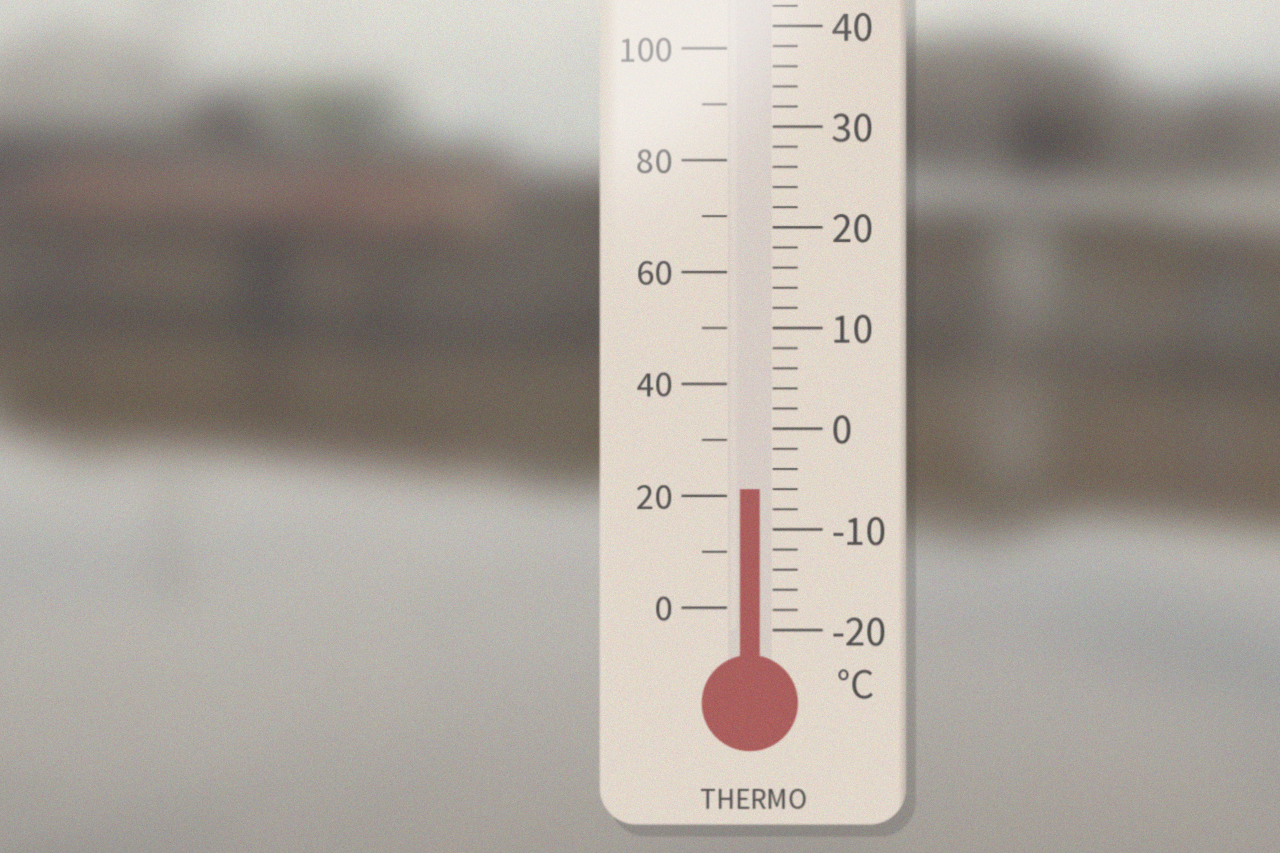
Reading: -6 °C
